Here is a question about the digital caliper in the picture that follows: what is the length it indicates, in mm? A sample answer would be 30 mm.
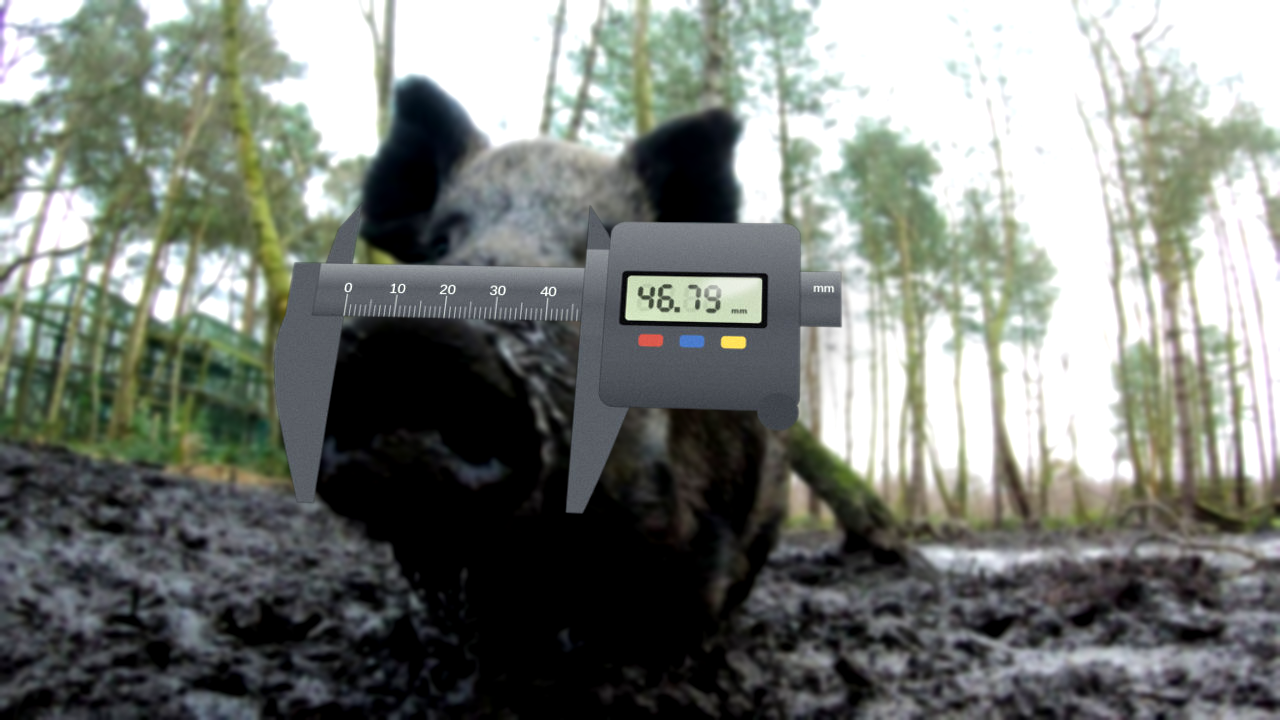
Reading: 46.79 mm
